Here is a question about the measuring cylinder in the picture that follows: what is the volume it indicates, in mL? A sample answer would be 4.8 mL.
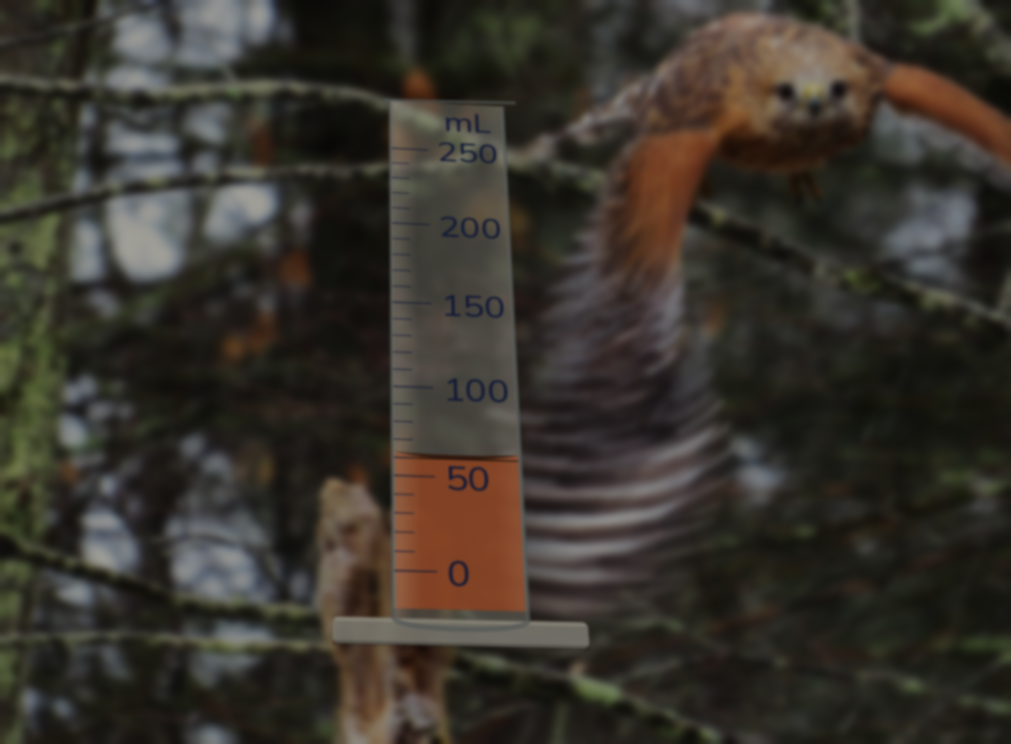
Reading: 60 mL
